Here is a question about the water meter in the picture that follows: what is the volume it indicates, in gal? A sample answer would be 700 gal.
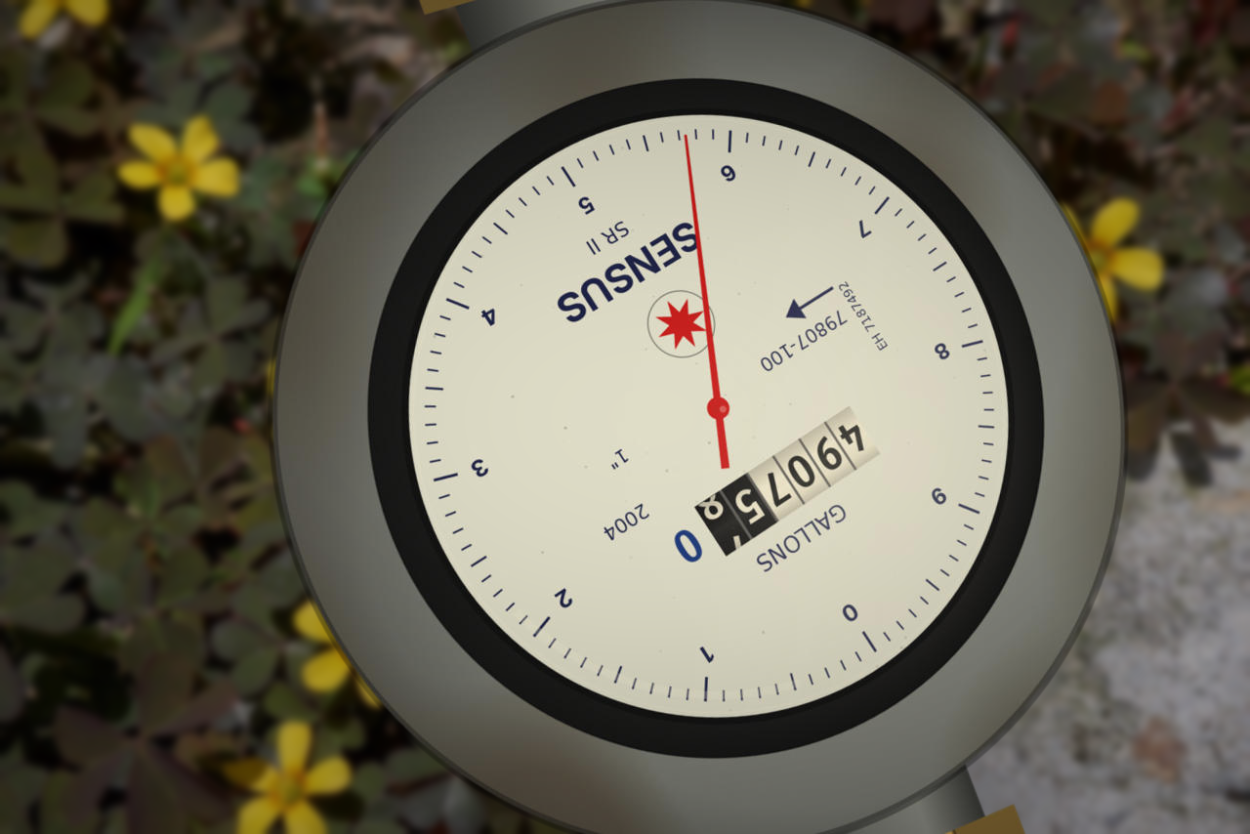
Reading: 4907575.7 gal
